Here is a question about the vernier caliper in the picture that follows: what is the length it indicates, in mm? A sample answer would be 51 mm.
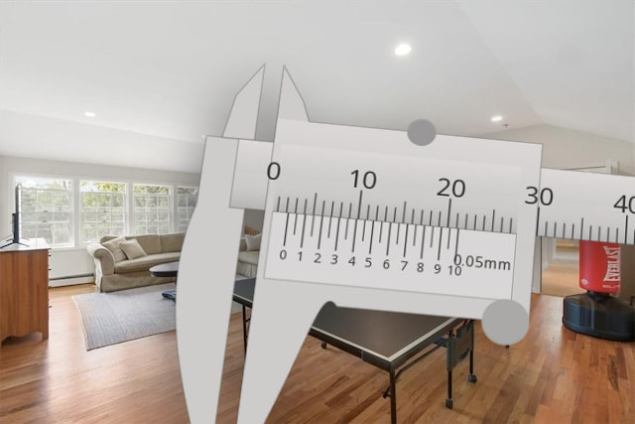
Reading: 2.2 mm
